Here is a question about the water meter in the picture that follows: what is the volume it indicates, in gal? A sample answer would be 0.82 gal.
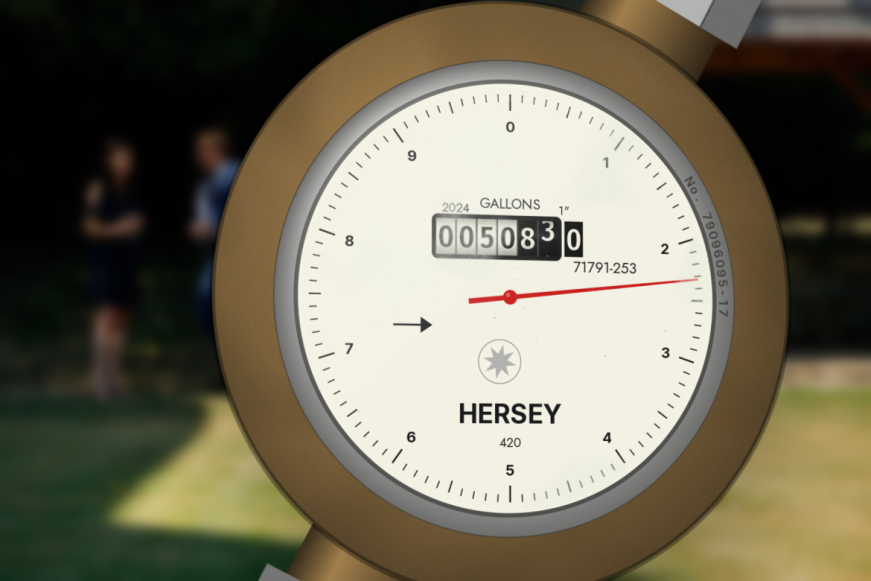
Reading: 50832.3 gal
